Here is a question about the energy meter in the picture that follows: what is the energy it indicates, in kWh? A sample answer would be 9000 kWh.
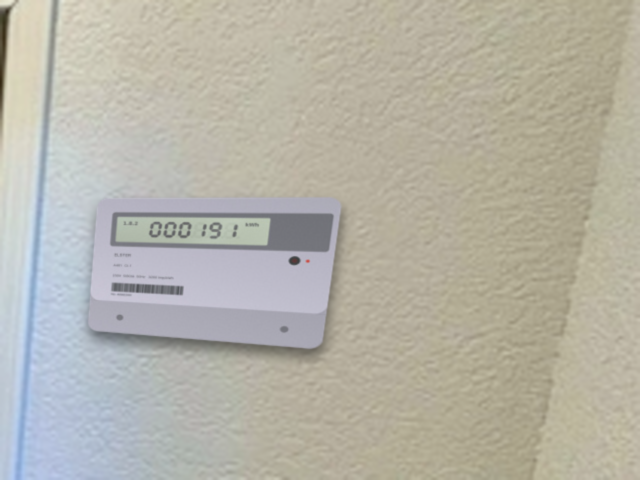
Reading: 191 kWh
